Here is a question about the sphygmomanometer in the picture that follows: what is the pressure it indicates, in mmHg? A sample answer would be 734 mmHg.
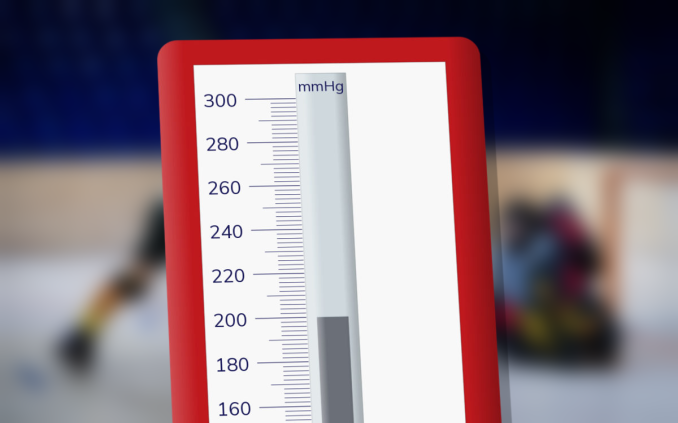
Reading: 200 mmHg
